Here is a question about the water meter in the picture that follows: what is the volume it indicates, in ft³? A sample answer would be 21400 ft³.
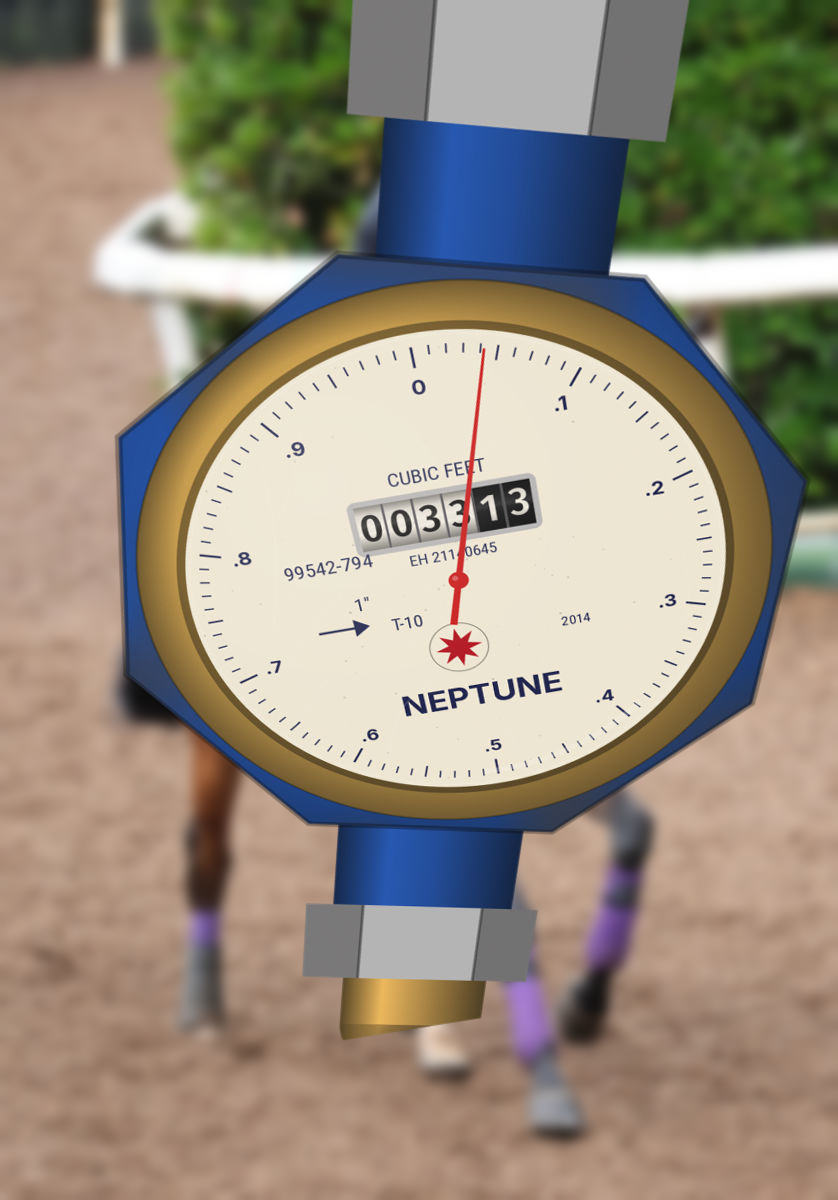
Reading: 3313.04 ft³
